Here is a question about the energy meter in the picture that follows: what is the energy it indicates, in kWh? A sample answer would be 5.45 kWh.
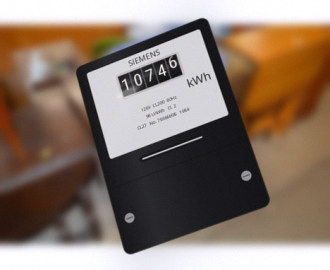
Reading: 10746 kWh
